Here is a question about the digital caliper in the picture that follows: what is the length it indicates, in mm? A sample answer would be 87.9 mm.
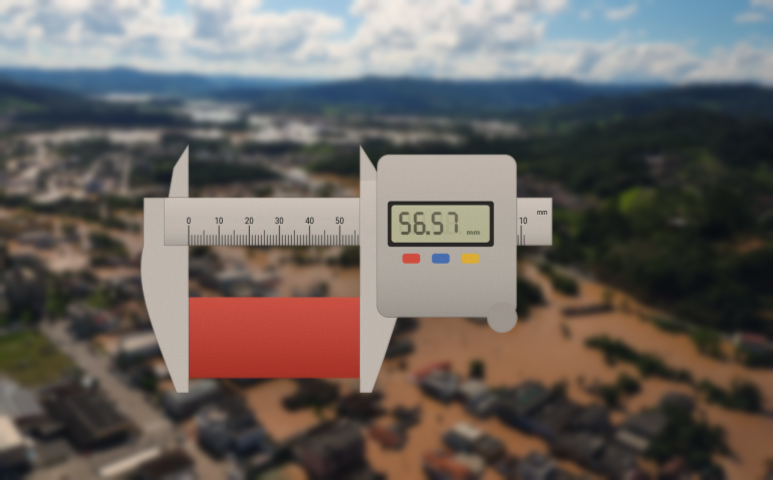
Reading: 56.57 mm
